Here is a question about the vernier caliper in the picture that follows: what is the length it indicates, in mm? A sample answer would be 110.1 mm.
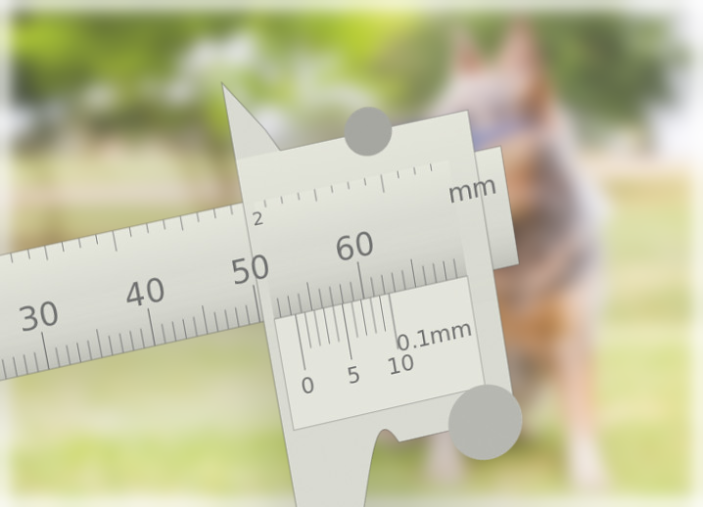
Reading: 53.4 mm
